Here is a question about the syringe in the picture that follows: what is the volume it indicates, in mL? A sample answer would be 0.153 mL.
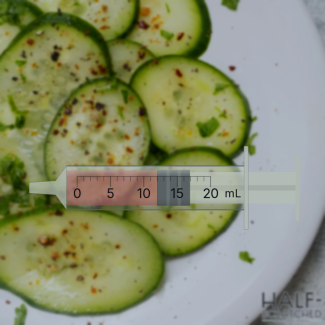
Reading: 12 mL
